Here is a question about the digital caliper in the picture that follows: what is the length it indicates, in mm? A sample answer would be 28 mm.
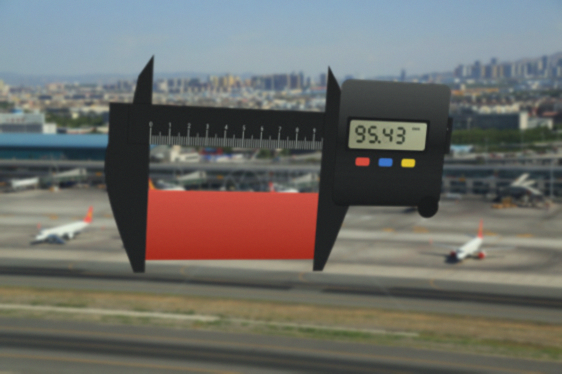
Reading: 95.43 mm
